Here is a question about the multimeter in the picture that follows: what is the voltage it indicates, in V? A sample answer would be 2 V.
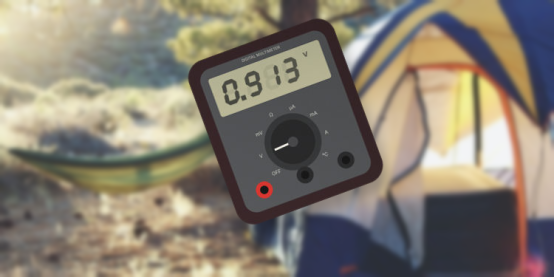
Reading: 0.913 V
